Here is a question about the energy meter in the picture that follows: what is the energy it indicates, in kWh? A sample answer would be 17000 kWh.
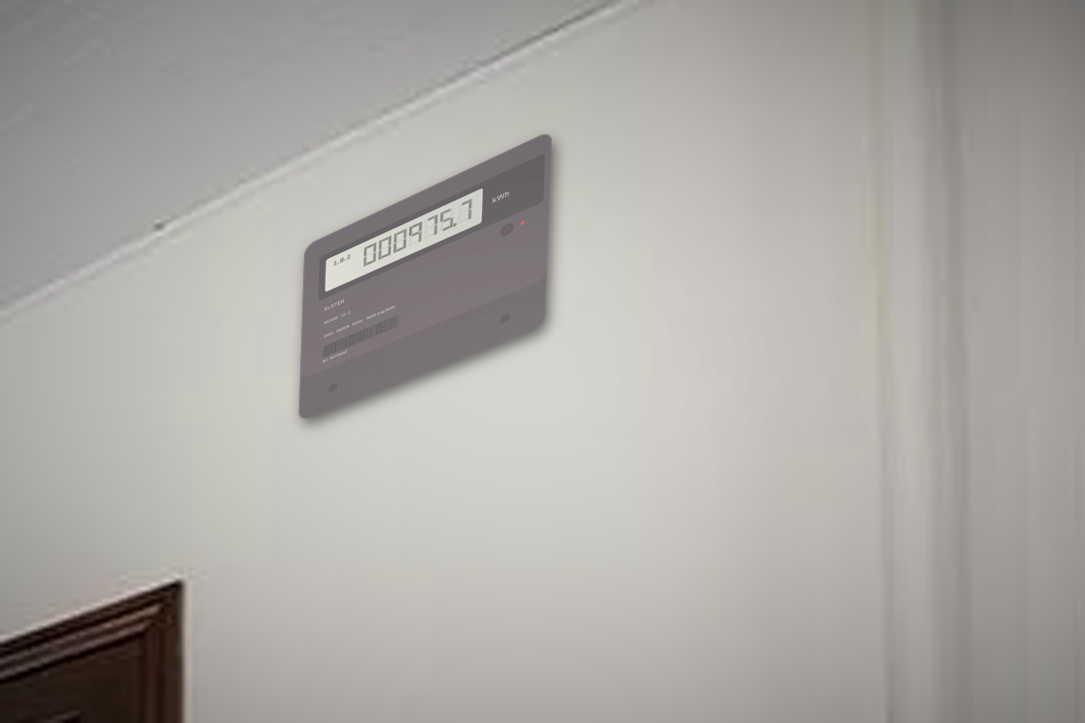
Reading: 975.7 kWh
